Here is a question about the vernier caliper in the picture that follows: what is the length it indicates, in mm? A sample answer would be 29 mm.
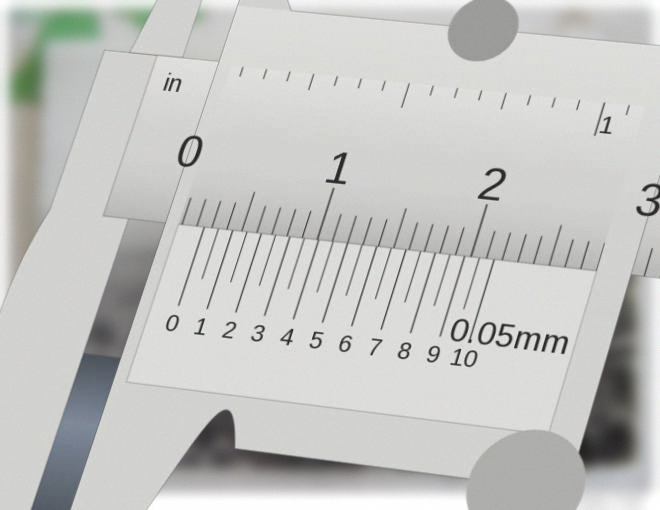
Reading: 2.5 mm
